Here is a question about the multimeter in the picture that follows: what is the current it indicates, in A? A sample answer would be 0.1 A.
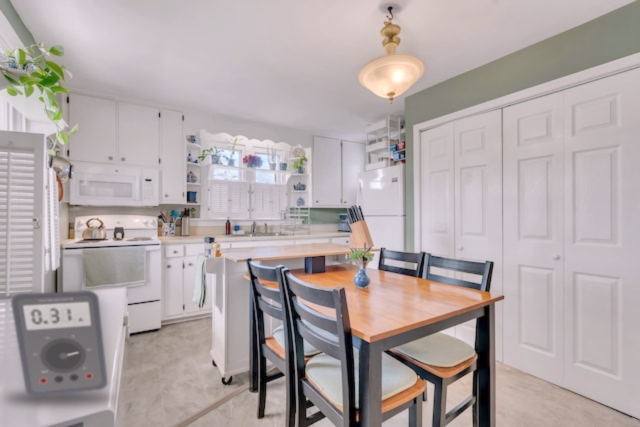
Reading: 0.31 A
